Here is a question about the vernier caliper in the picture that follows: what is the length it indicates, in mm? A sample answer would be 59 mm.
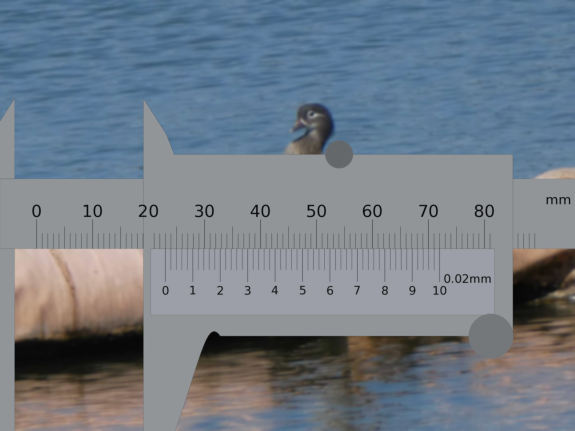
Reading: 23.0 mm
